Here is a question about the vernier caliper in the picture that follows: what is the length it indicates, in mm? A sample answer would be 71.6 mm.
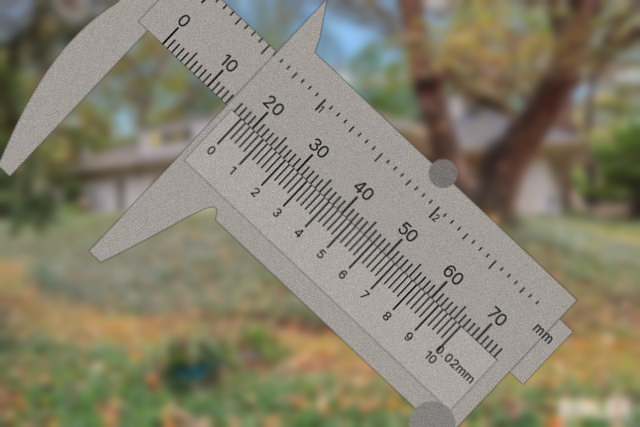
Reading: 17.6 mm
